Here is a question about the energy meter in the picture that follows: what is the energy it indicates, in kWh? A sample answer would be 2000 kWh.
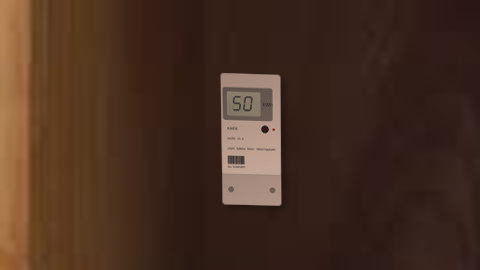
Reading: 50 kWh
